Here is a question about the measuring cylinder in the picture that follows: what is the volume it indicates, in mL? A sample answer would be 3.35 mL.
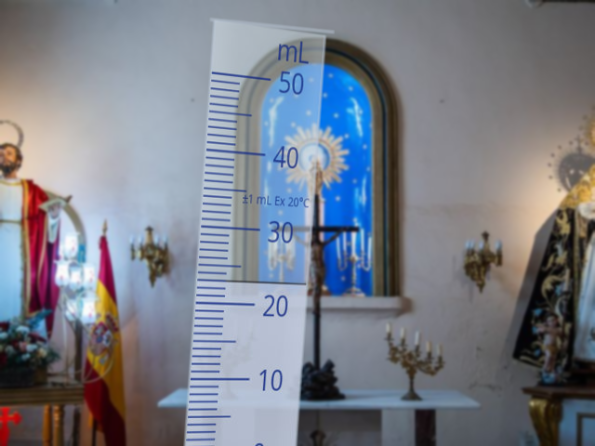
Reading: 23 mL
